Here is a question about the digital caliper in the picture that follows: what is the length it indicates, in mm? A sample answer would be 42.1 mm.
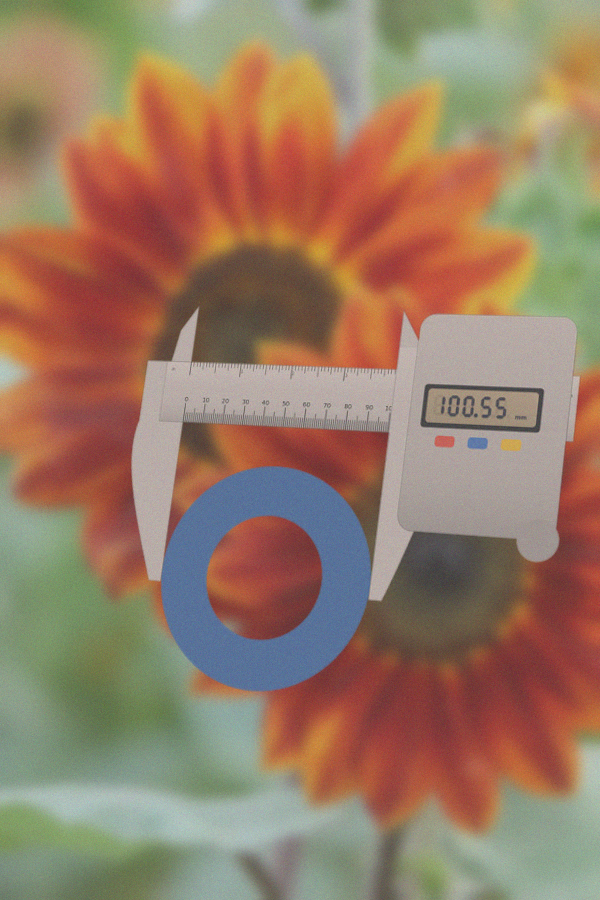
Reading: 100.55 mm
